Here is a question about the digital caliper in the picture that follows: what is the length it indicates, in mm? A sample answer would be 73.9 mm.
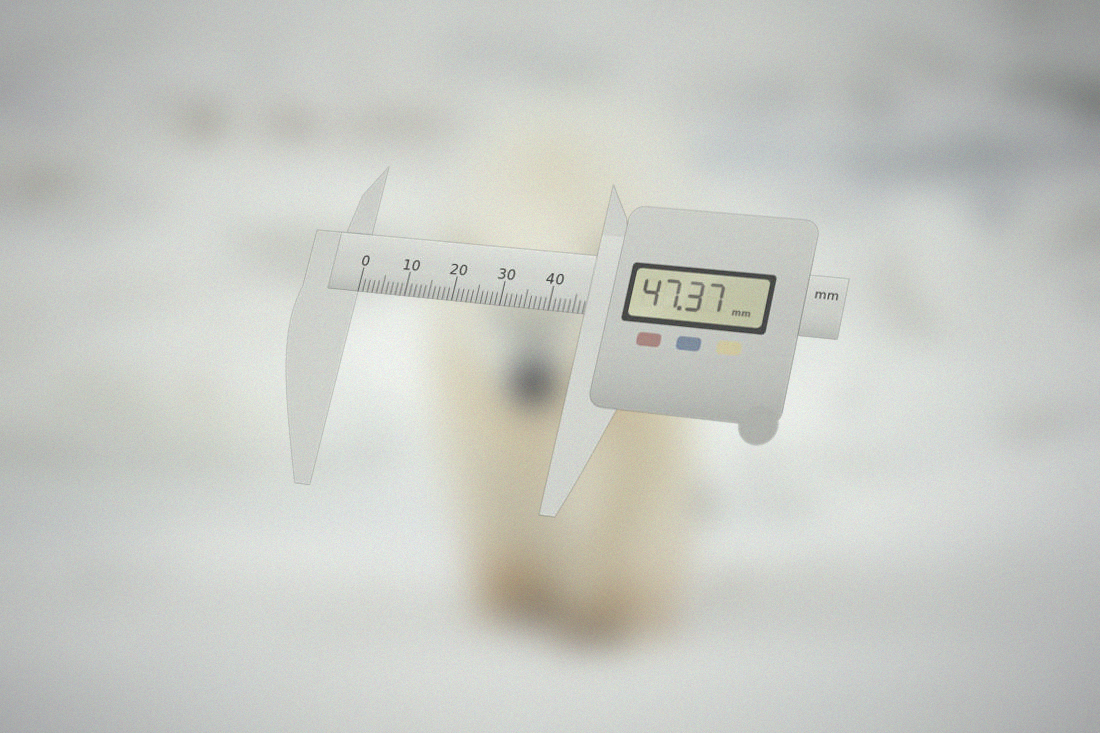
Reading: 47.37 mm
